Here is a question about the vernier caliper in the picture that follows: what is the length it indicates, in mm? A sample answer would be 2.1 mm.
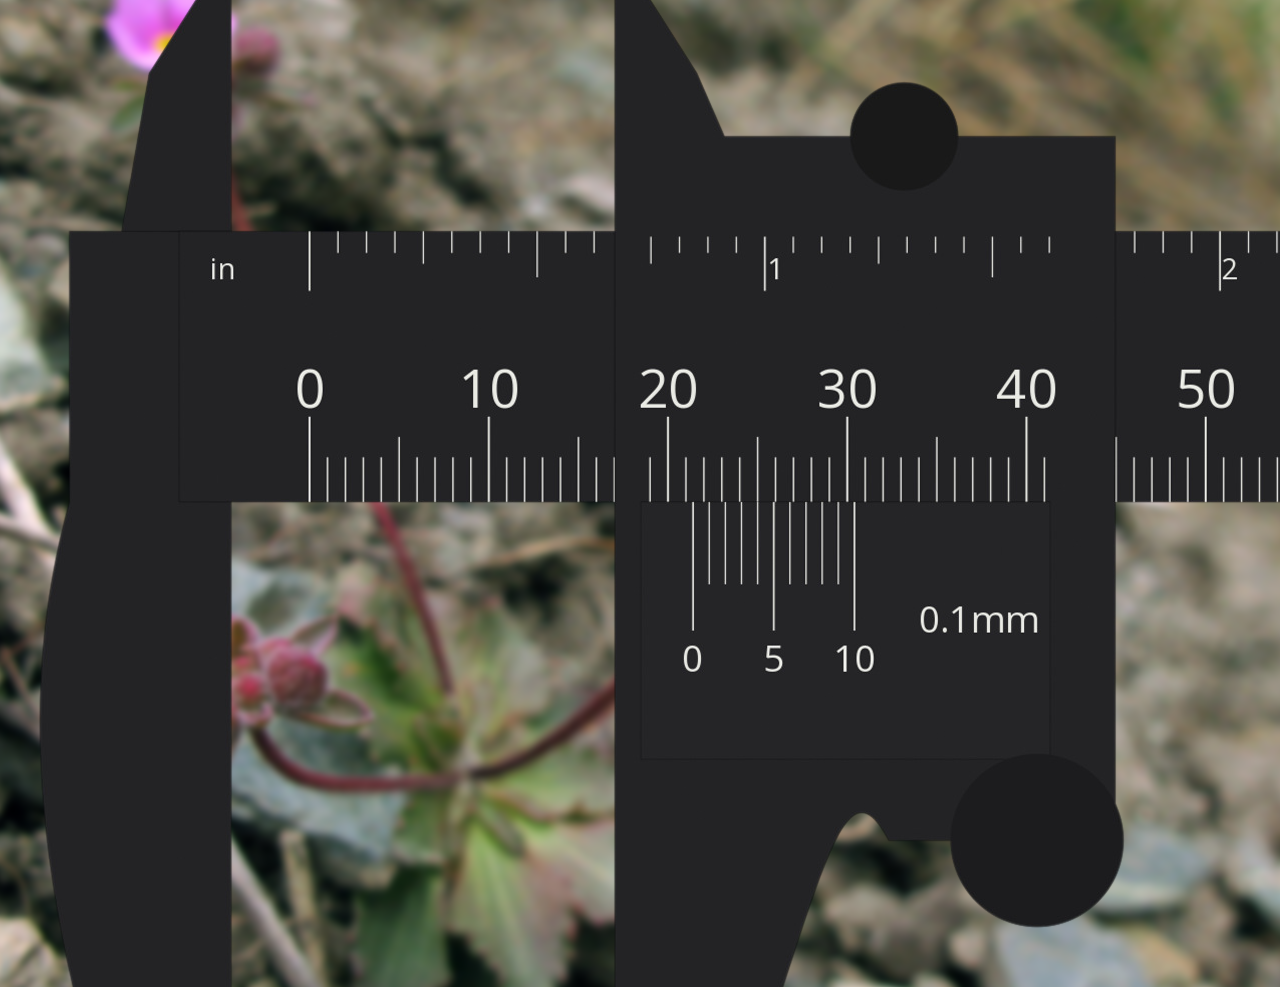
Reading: 21.4 mm
